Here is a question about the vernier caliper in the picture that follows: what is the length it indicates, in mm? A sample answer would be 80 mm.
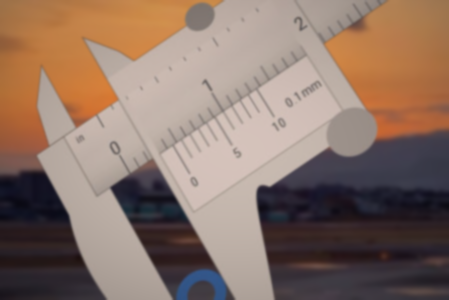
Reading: 4.6 mm
